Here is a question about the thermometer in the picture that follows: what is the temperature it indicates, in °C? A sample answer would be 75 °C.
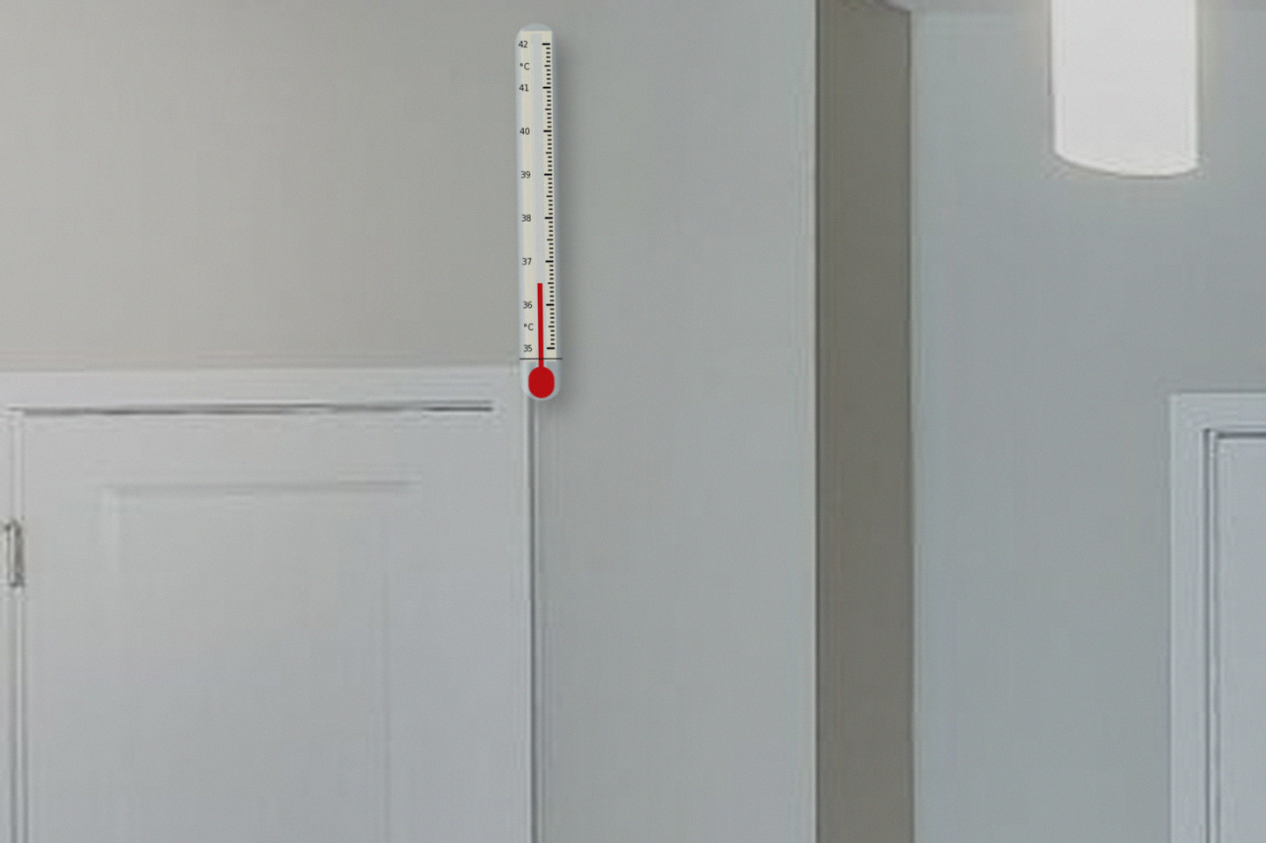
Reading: 36.5 °C
